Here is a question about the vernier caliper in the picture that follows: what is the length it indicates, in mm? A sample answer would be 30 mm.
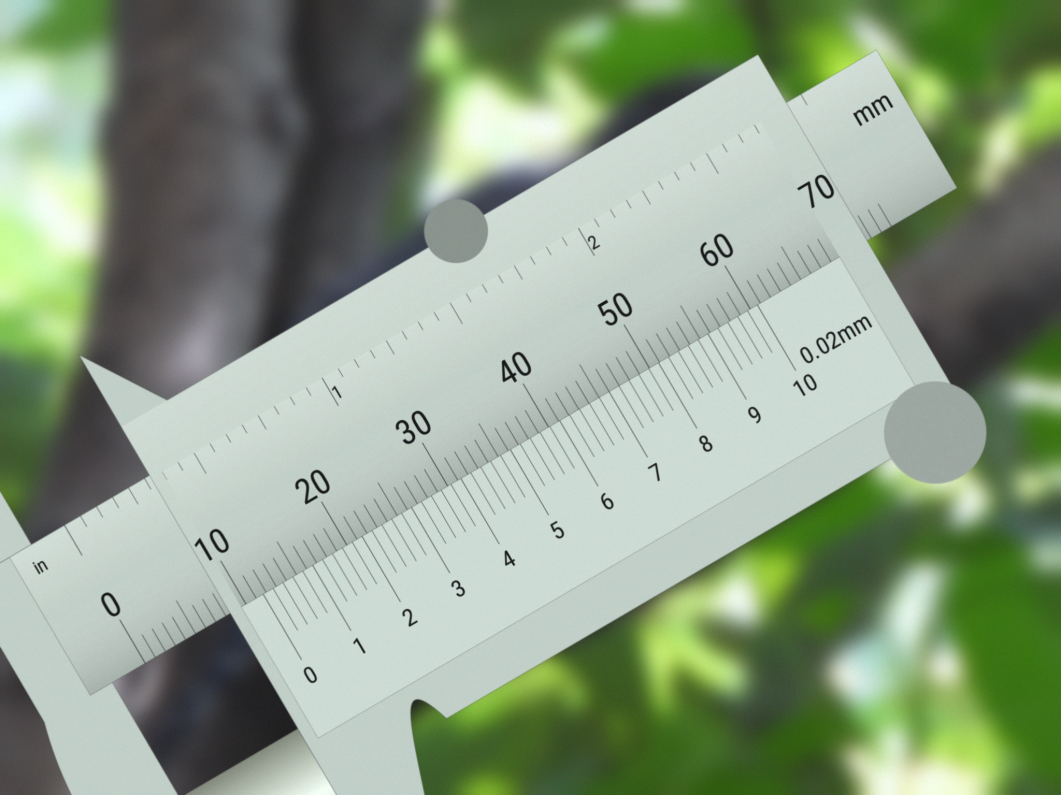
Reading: 11.7 mm
